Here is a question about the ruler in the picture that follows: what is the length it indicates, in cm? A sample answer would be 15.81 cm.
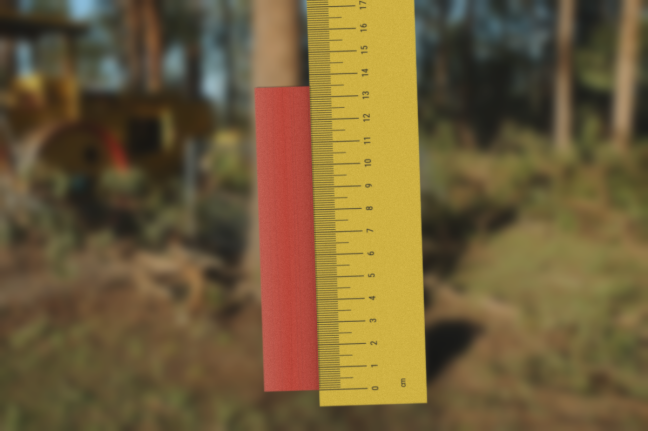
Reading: 13.5 cm
